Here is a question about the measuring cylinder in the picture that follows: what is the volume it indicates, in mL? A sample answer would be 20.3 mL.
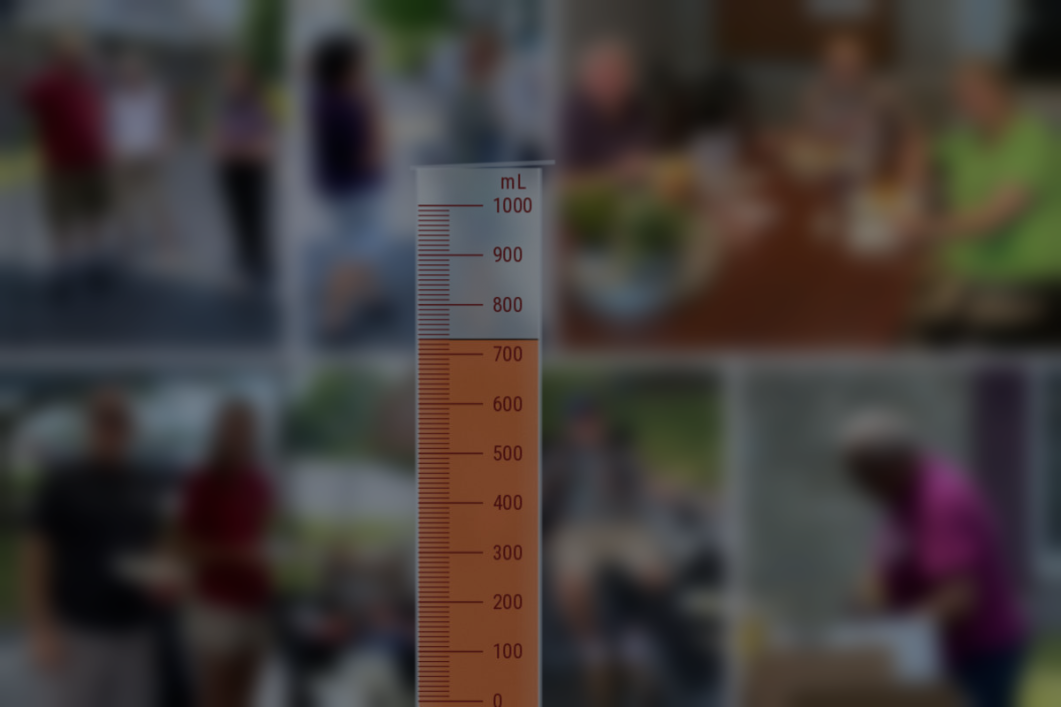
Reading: 730 mL
